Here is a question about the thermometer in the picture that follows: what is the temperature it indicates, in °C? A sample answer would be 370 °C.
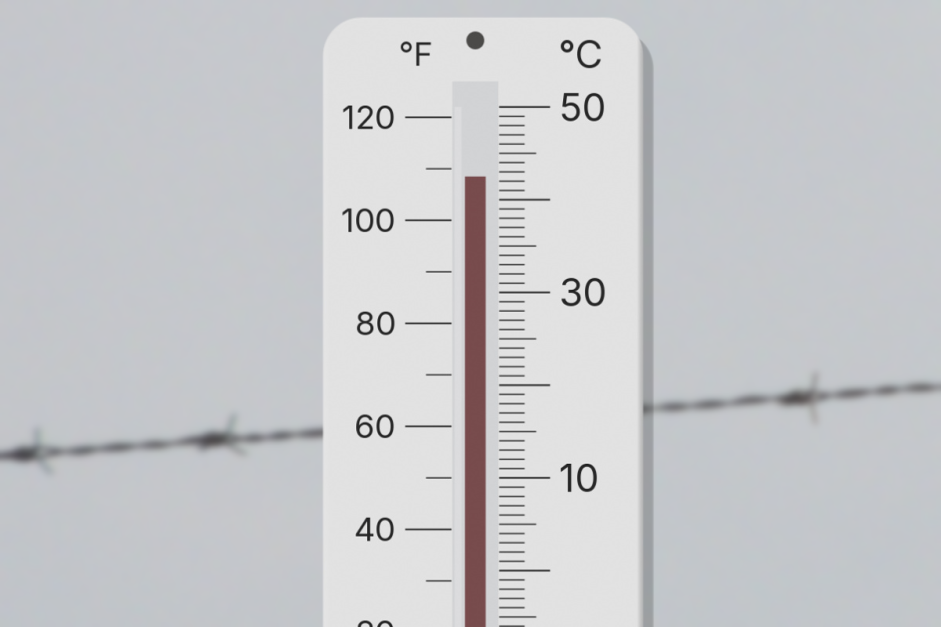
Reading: 42.5 °C
